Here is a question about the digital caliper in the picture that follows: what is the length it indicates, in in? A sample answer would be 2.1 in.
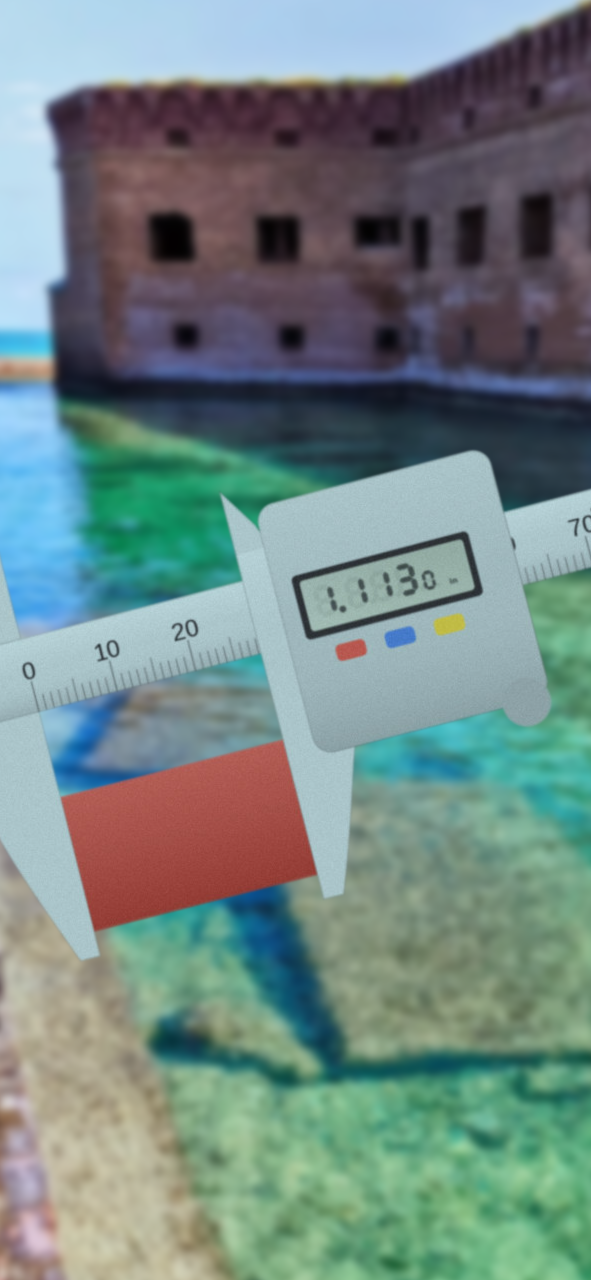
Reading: 1.1130 in
